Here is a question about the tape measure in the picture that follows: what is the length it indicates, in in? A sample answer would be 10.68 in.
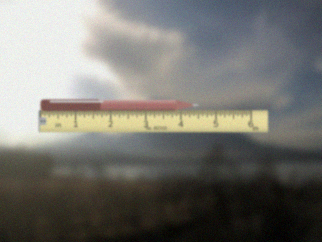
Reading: 4.5 in
